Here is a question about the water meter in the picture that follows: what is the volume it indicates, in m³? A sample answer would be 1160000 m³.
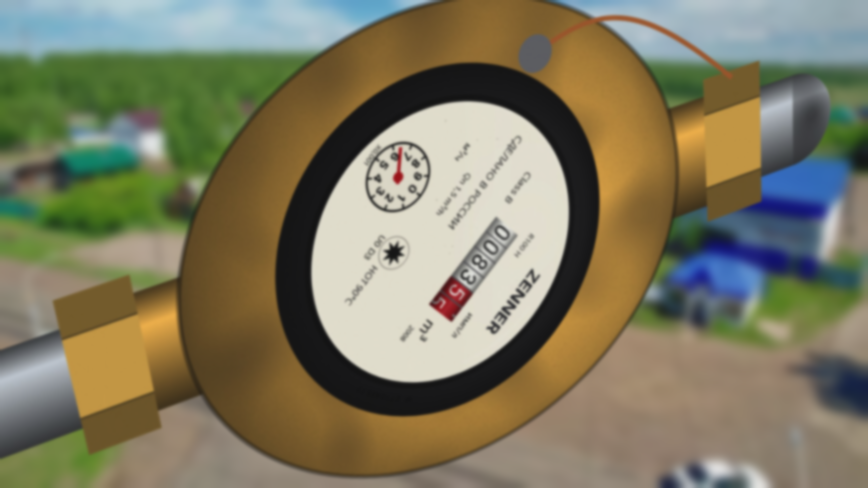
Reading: 83.546 m³
